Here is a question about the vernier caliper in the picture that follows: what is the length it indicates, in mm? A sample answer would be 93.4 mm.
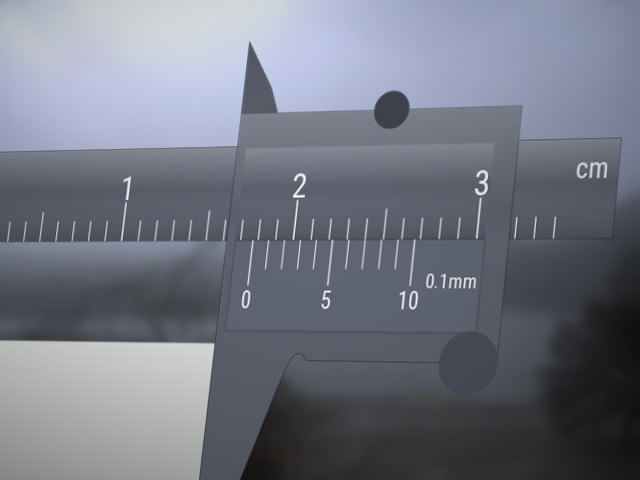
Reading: 17.7 mm
